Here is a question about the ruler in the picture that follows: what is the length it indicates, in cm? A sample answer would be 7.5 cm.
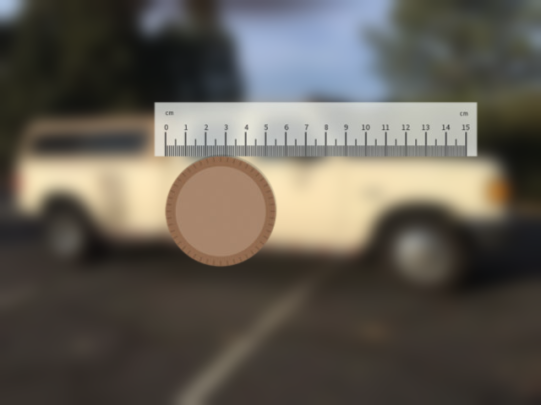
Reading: 5.5 cm
